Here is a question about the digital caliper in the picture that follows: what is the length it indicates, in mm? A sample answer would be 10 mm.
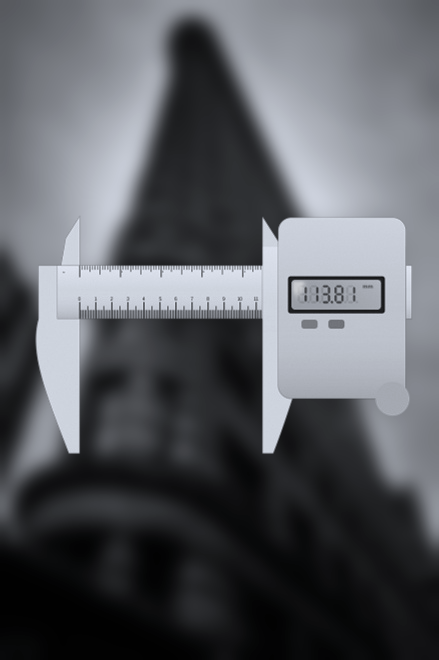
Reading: 113.81 mm
